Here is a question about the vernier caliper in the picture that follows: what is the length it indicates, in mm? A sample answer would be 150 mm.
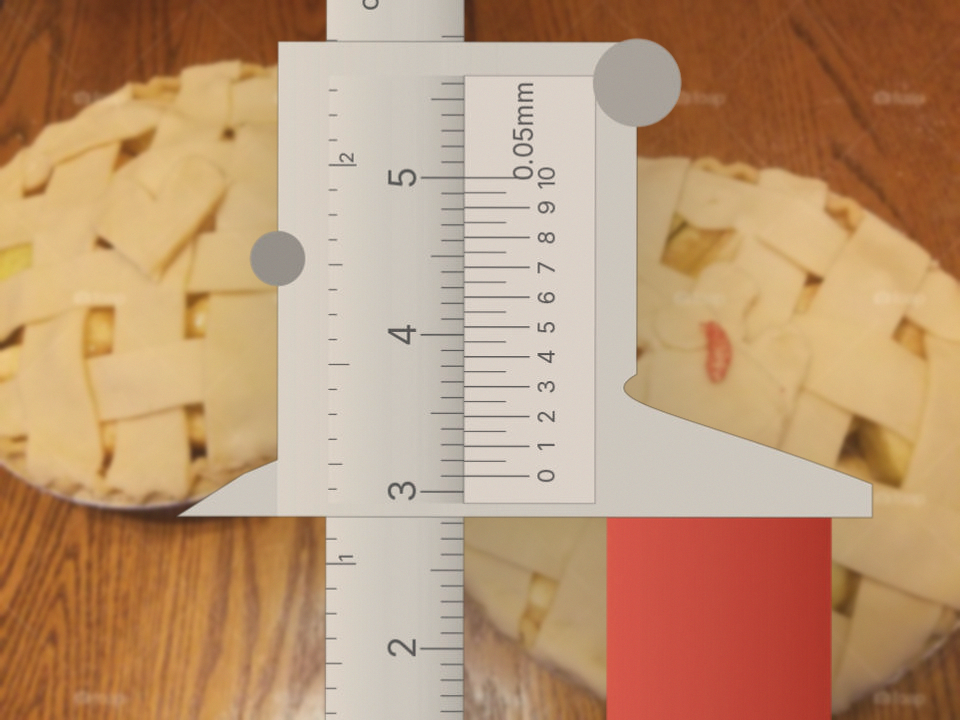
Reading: 31.0 mm
